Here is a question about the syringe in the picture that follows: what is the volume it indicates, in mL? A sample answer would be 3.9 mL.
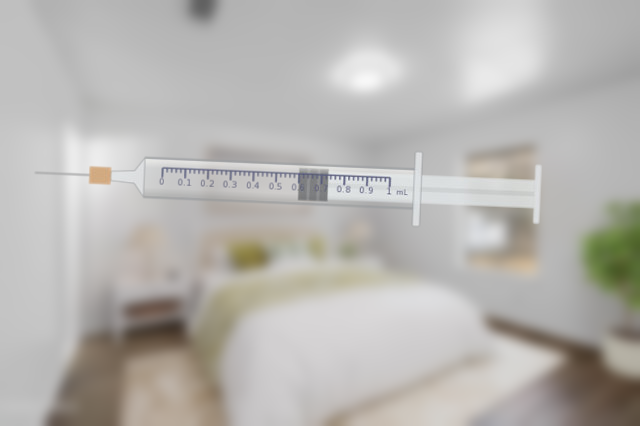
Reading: 0.6 mL
